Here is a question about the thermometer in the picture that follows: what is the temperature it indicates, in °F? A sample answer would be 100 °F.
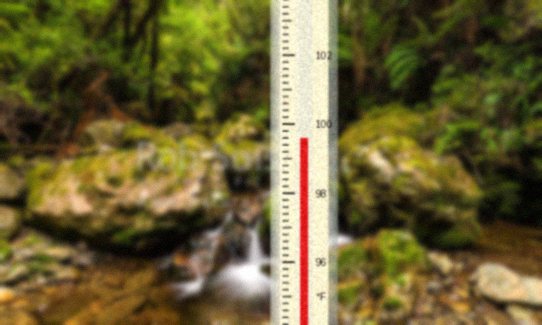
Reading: 99.6 °F
